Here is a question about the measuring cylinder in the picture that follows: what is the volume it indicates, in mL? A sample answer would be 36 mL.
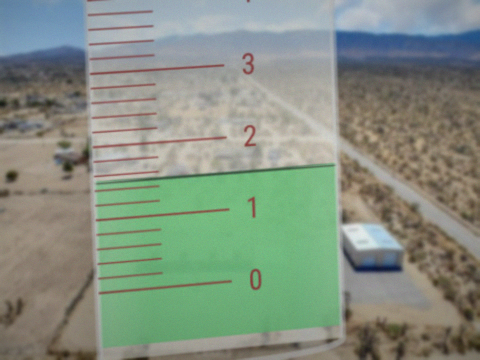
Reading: 1.5 mL
